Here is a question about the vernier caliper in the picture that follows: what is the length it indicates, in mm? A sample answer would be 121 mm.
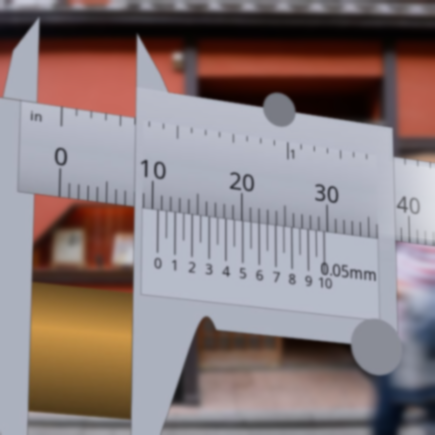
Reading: 10.6 mm
